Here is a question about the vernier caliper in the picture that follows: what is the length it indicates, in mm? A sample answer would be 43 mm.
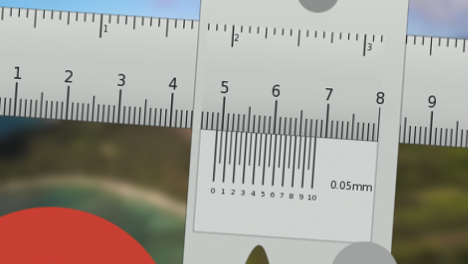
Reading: 49.0 mm
